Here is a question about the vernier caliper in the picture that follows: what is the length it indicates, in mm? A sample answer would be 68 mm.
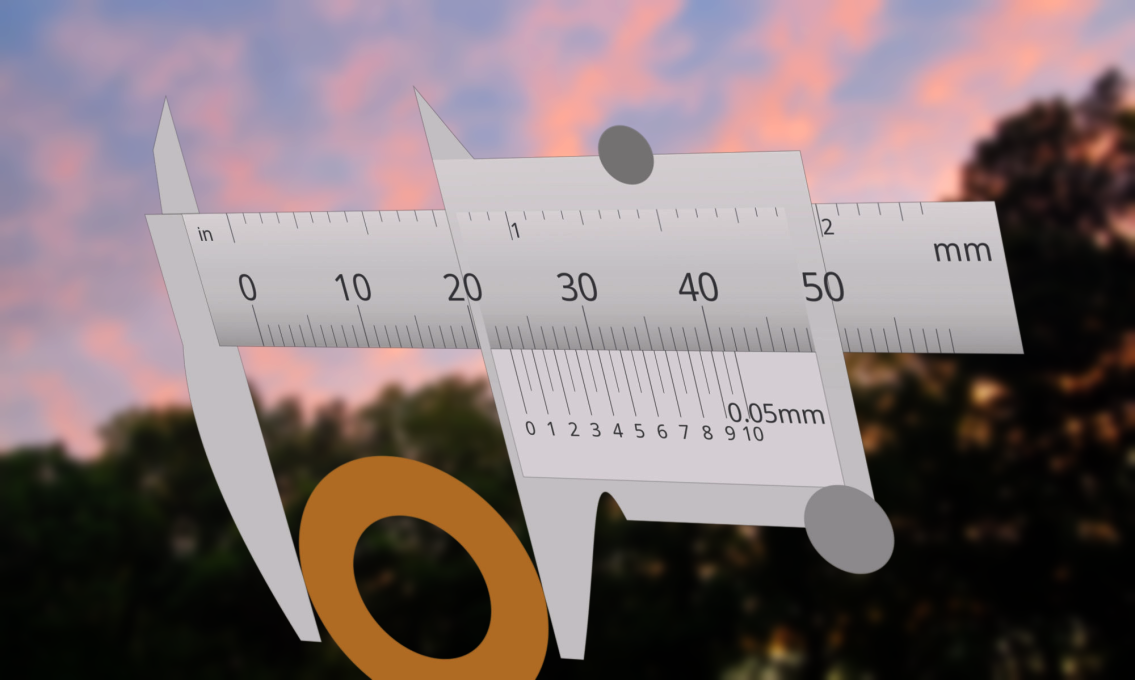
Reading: 22.8 mm
